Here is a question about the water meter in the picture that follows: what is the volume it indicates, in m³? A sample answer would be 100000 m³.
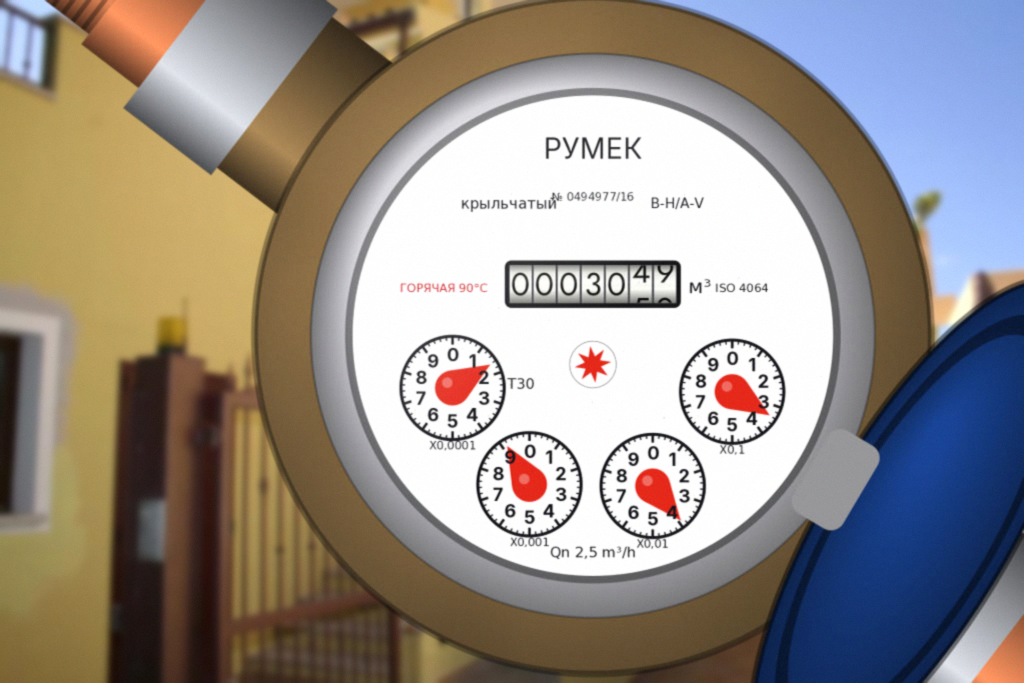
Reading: 3049.3391 m³
